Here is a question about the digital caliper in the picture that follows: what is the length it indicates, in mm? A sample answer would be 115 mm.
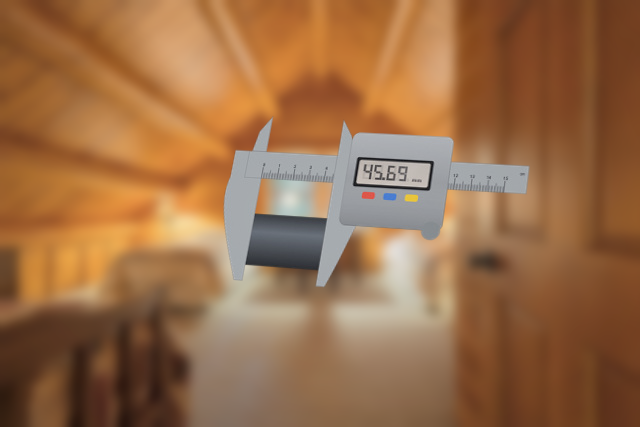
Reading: 45.69 mm
